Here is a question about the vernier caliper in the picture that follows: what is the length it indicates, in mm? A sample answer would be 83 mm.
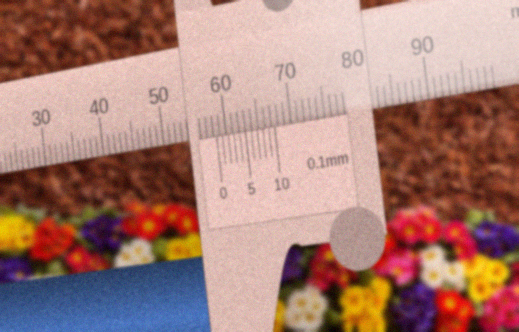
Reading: 58.5 mm
